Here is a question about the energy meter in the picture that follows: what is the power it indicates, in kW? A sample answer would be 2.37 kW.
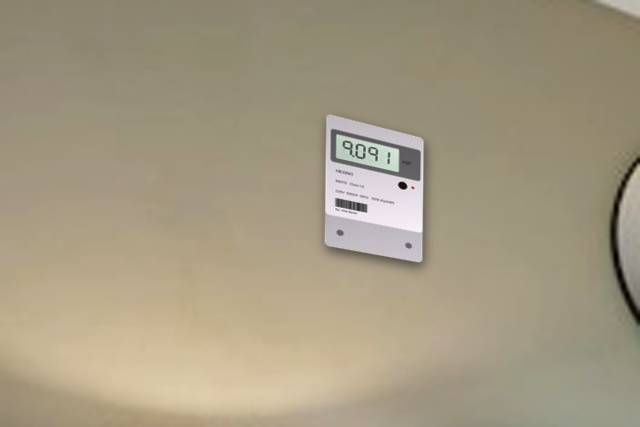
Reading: 9.091 kW
